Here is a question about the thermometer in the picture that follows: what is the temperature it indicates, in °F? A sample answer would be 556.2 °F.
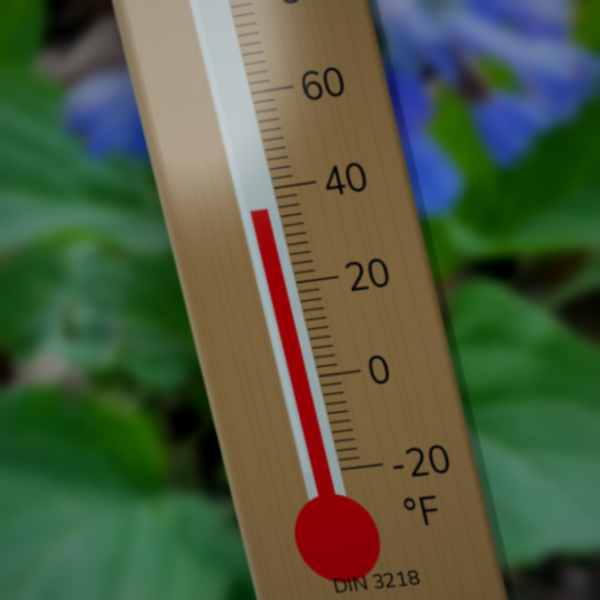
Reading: 36 °F
